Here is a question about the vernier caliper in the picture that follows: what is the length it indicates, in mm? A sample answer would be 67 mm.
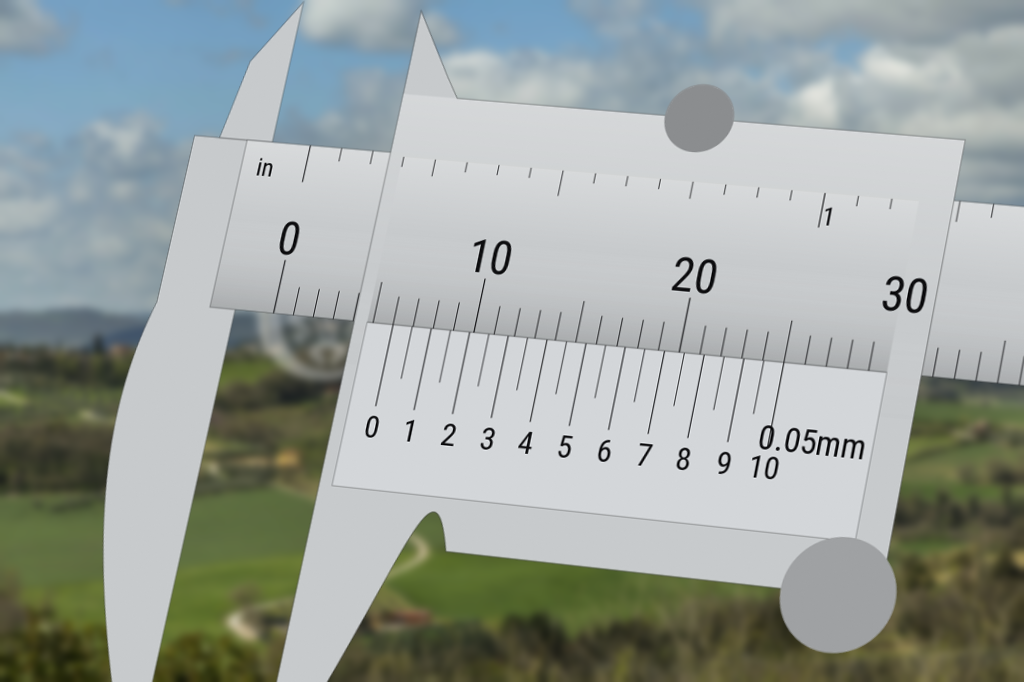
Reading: 6.0 mm
